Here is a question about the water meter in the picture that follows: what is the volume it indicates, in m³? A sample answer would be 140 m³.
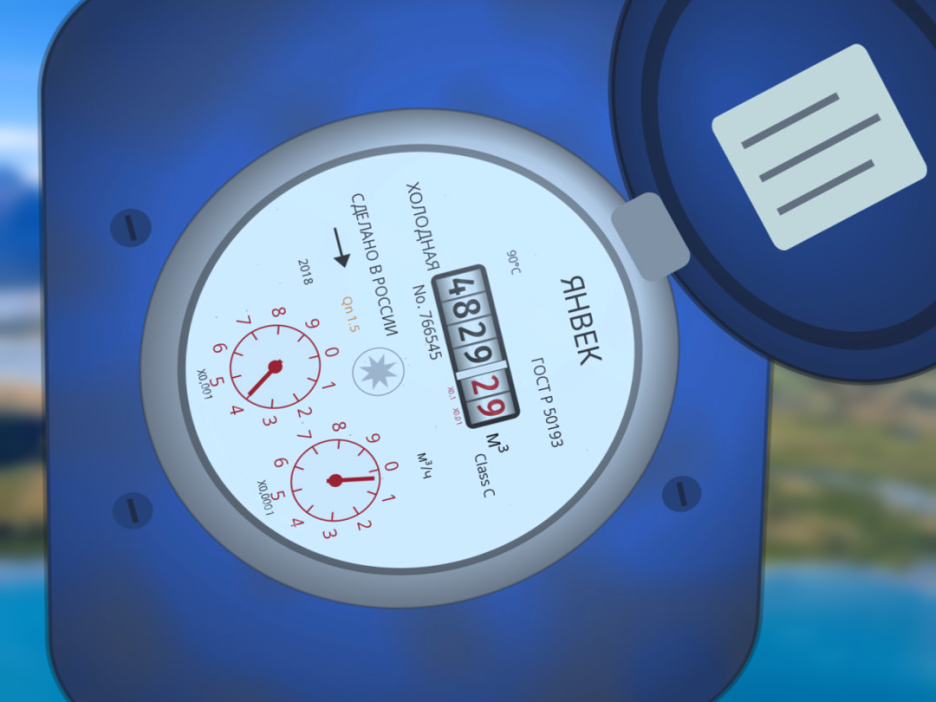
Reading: 4829.2940 m³
